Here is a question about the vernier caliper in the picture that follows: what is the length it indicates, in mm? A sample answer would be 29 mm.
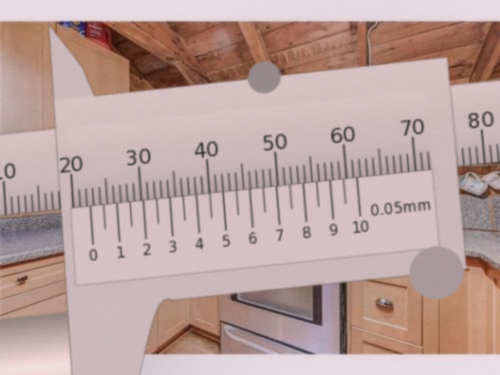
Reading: 22.5 mm
